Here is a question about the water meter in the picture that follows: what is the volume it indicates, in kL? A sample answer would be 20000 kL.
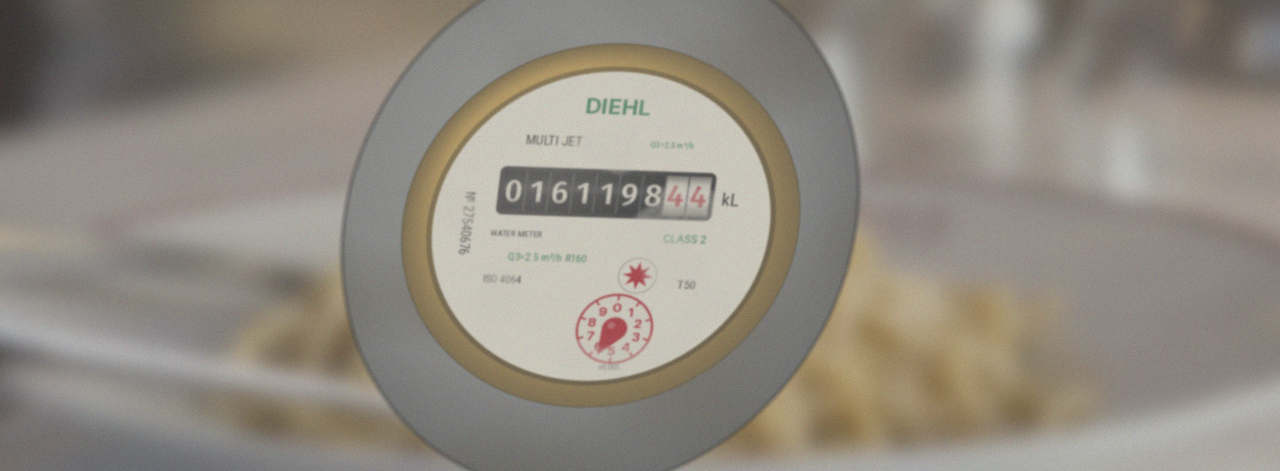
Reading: 161198.445 kL
